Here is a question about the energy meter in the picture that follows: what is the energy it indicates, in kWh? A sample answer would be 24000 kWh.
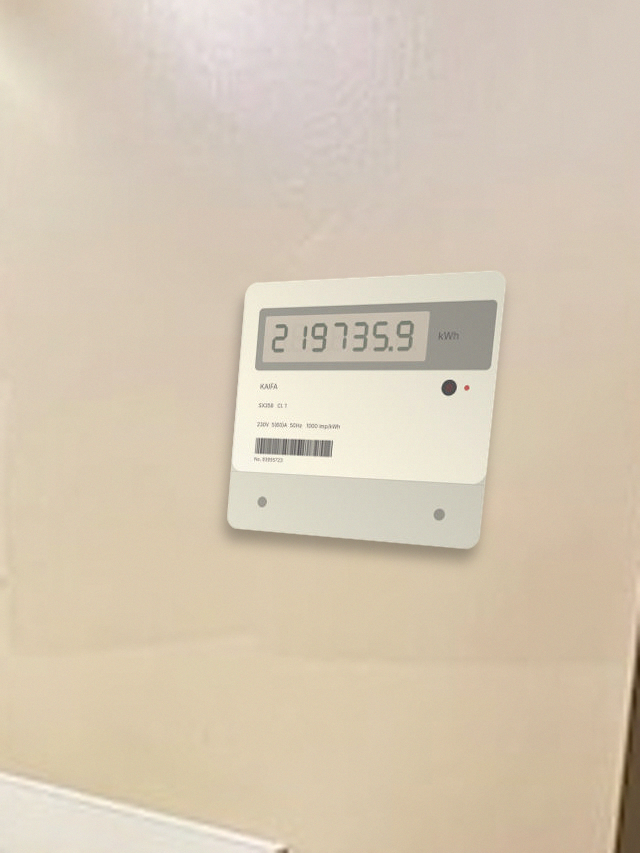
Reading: 219735.9 kWh
